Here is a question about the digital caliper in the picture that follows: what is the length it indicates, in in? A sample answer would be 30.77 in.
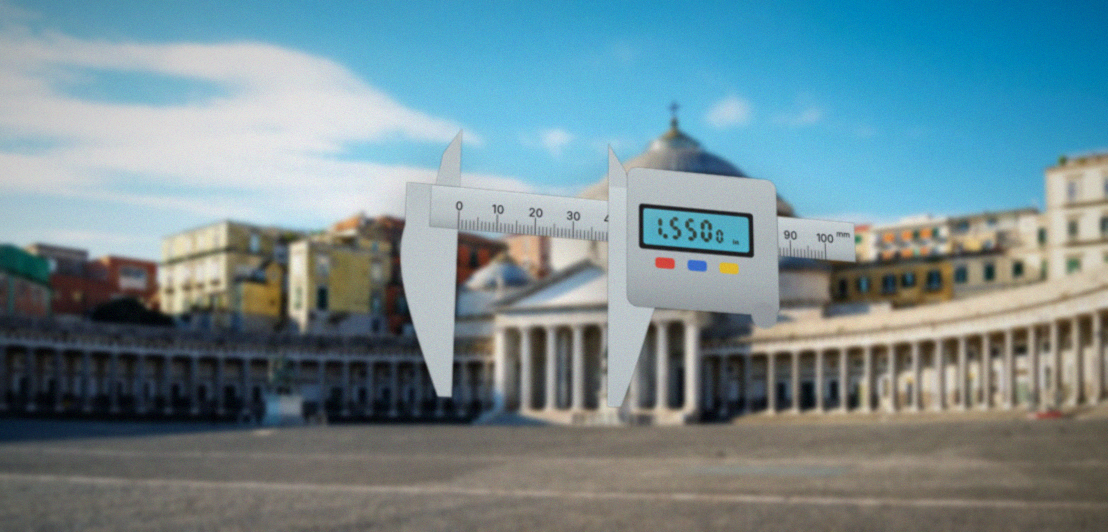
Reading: 1.5500 in
